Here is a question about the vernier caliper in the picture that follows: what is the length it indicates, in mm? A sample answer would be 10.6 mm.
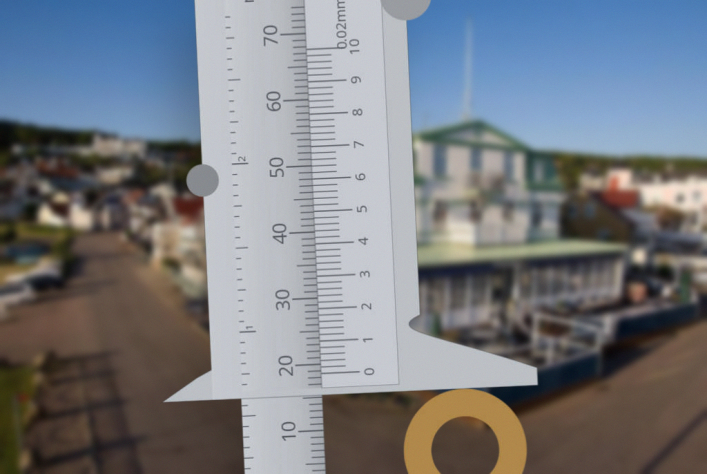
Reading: 18.6 mm
